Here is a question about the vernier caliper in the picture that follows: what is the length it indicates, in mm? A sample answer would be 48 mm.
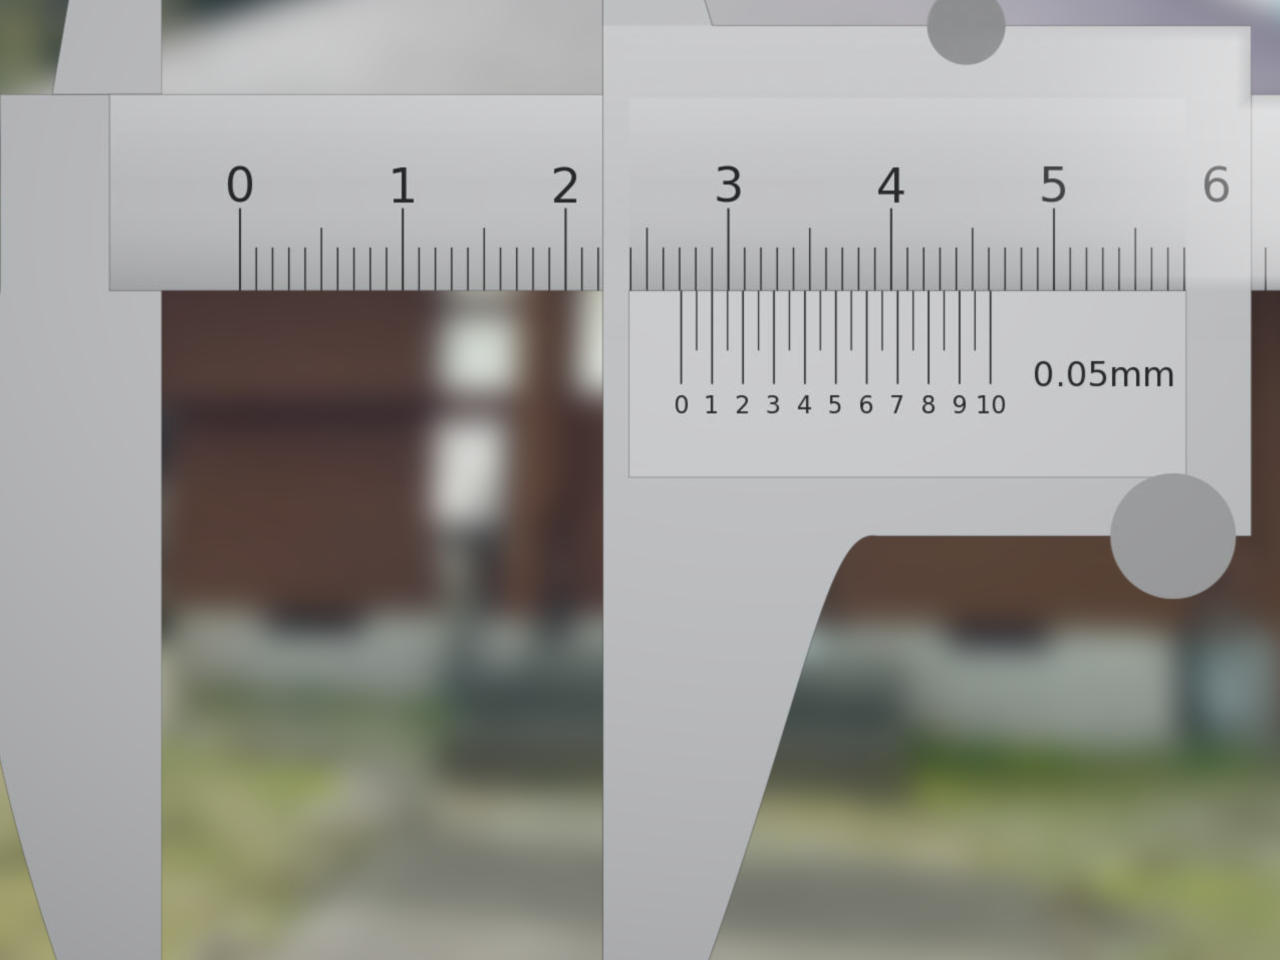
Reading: 27.1 mm
